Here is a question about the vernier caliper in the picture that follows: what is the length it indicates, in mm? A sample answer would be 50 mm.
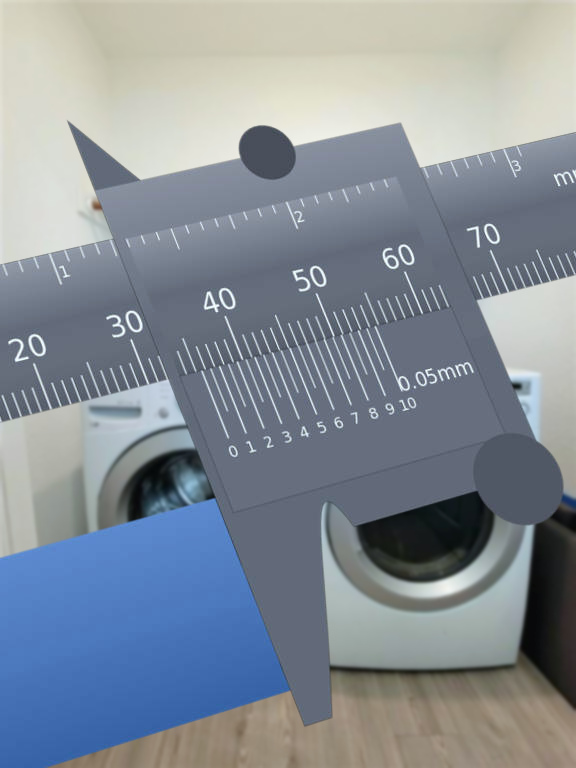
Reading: 35.6 mm
